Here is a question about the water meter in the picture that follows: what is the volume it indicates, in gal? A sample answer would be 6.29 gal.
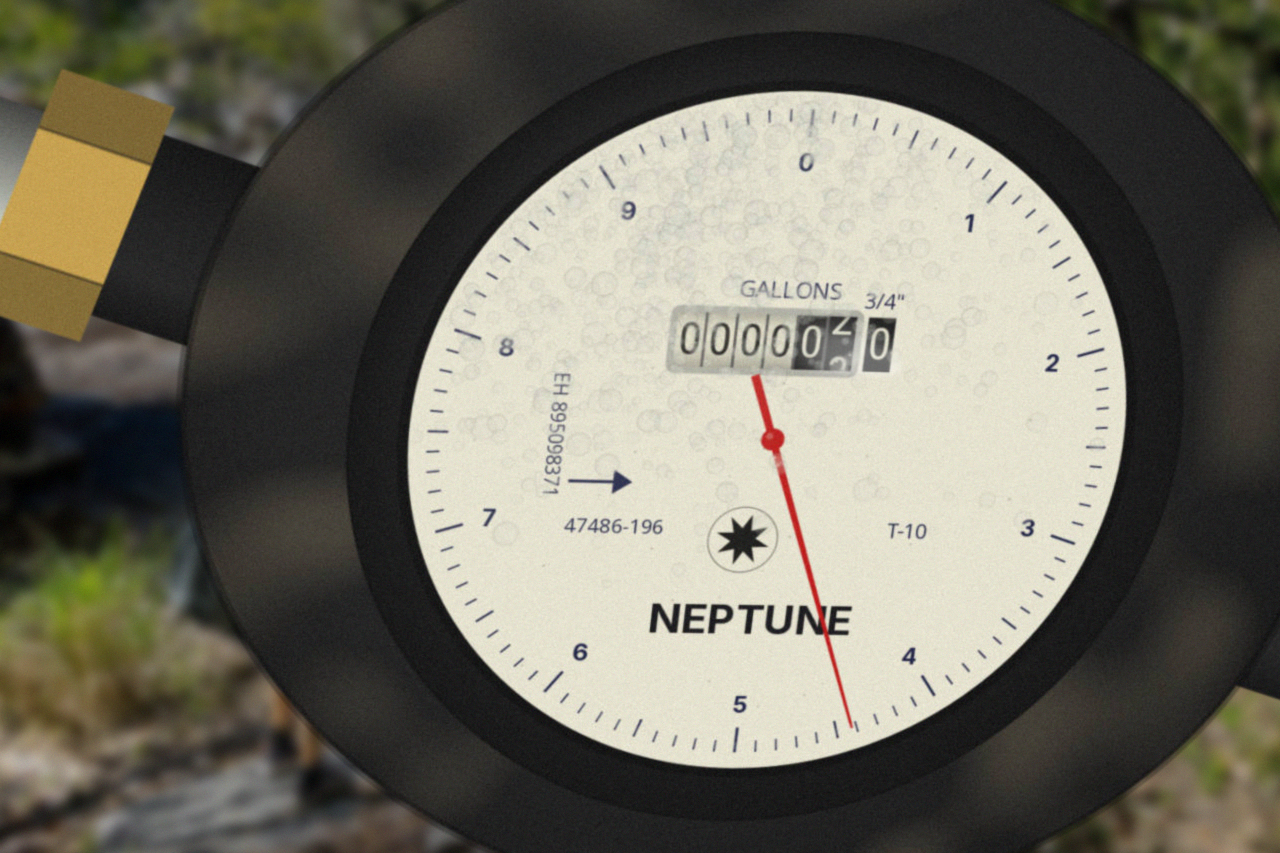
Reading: 24.4 gal
